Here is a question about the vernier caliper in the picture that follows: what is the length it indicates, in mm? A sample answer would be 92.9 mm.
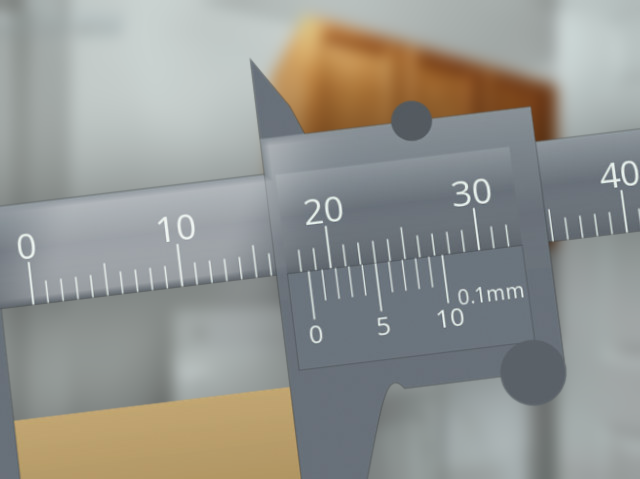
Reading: 18.5 mm
